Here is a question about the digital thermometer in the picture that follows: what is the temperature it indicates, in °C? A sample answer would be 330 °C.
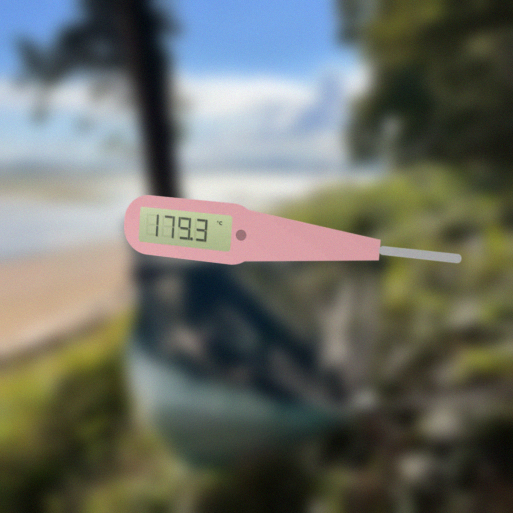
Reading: 179.3 °C
